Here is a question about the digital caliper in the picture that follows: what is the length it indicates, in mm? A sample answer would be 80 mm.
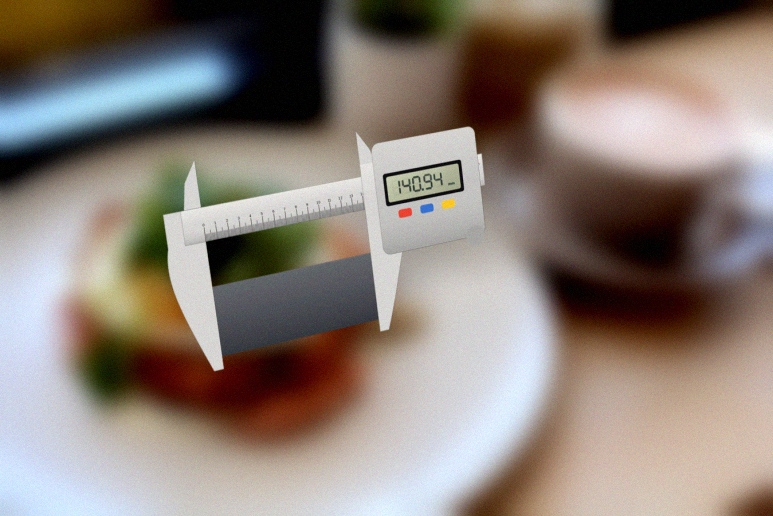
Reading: 140.94 mm
